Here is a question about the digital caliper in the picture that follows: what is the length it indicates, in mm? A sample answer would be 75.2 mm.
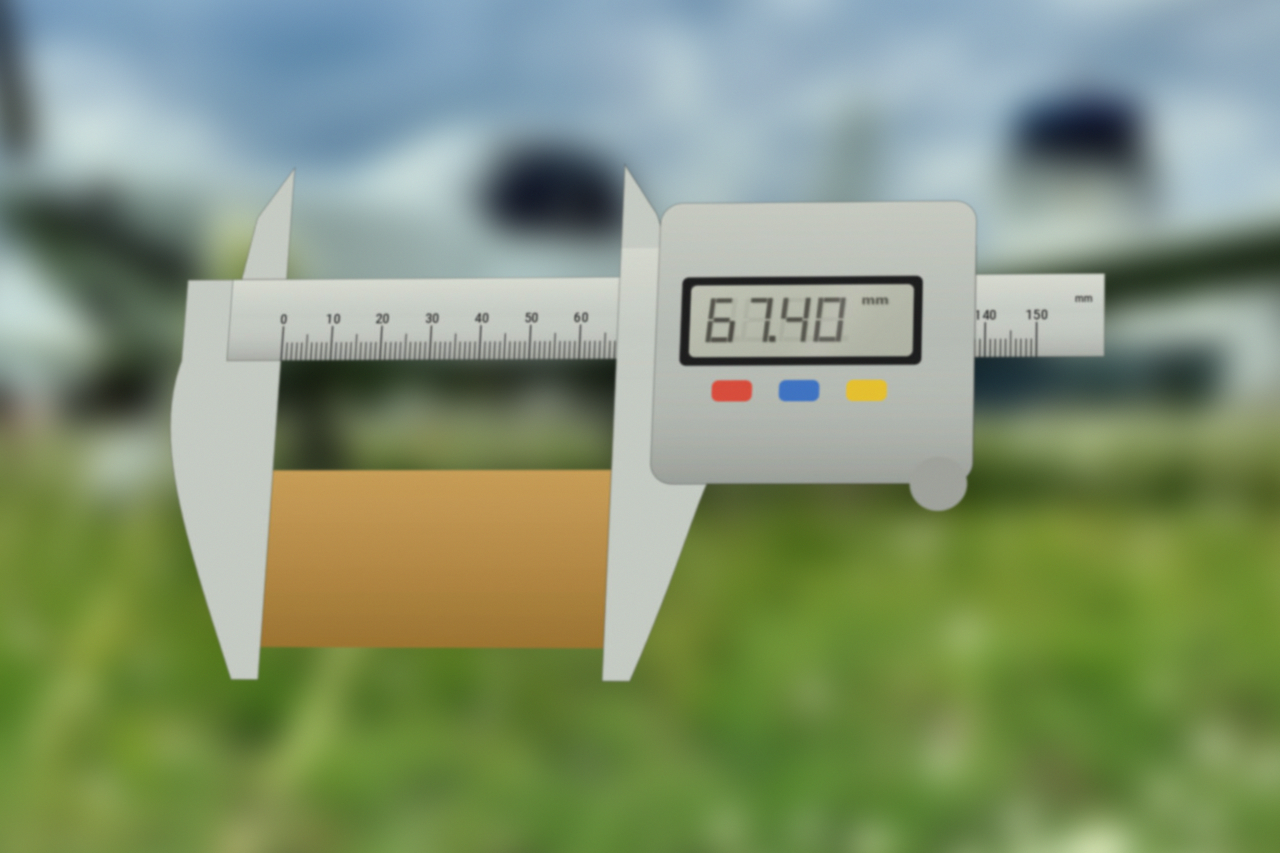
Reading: 67.40 mm
